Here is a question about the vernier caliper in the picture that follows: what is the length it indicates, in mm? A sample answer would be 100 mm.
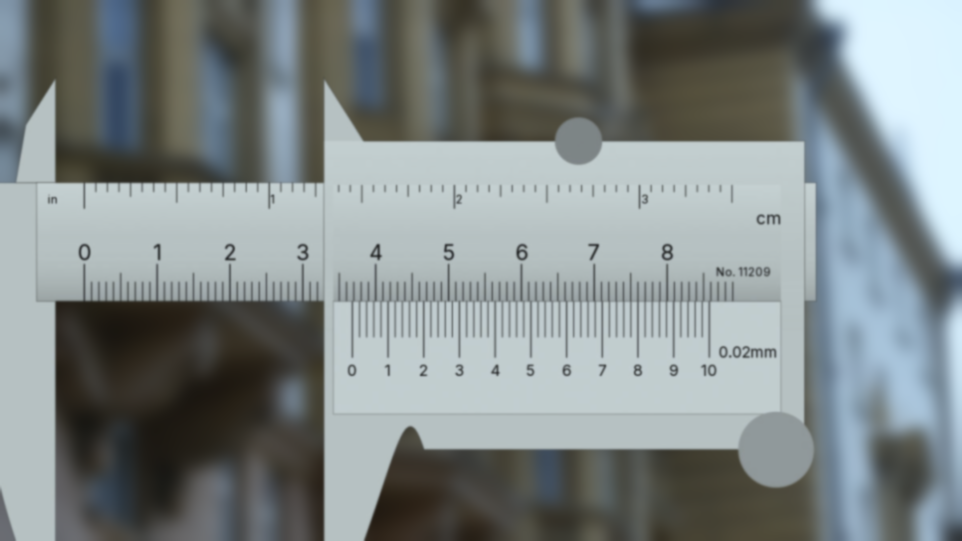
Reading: 36.8 mm
